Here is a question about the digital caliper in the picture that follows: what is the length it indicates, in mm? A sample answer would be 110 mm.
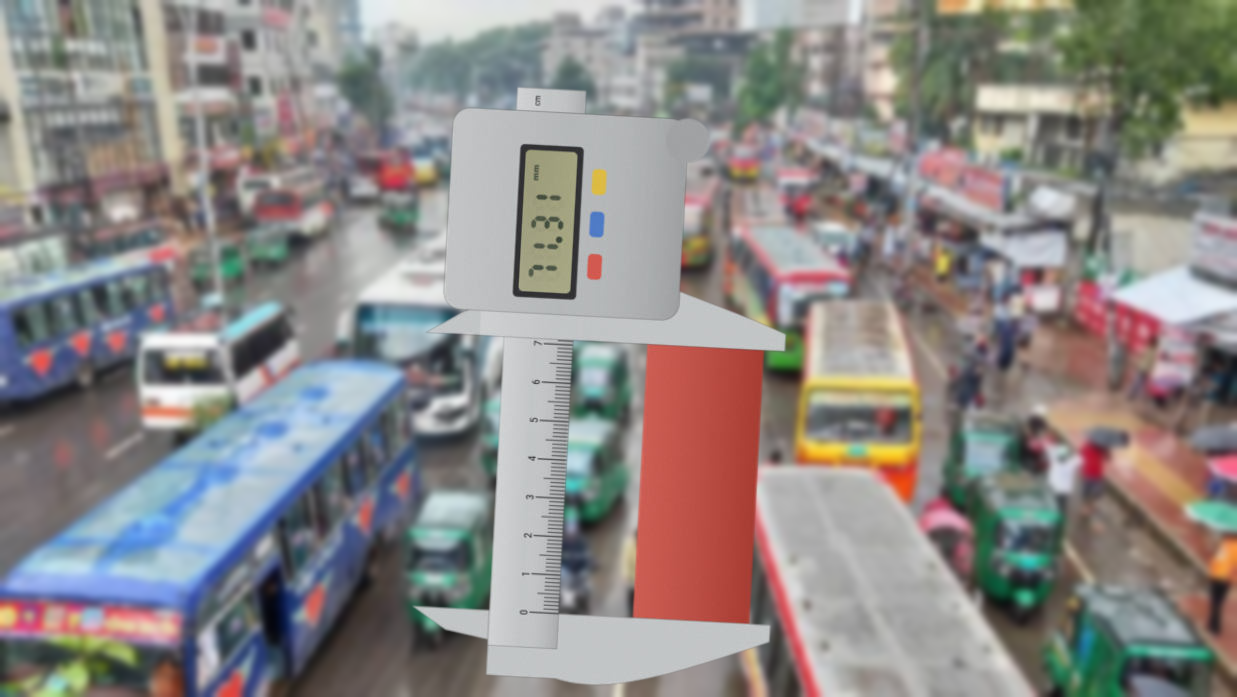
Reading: 71.31 mm
